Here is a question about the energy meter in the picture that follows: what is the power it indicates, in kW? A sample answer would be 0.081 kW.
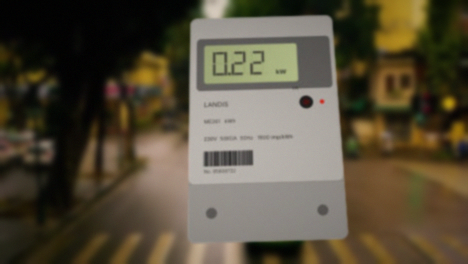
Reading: 0.22 kW
